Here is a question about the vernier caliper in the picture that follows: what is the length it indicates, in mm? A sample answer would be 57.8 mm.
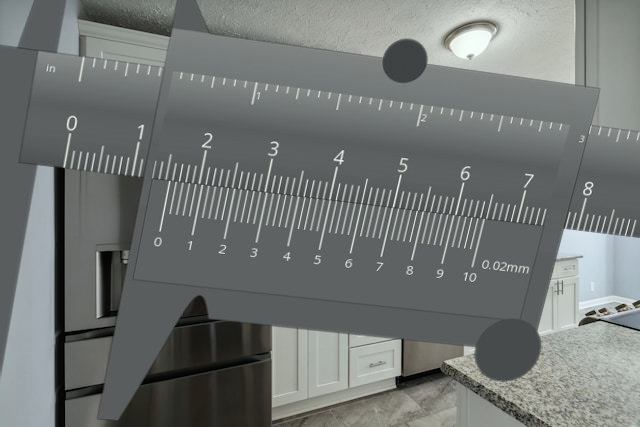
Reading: 15.6 mm
